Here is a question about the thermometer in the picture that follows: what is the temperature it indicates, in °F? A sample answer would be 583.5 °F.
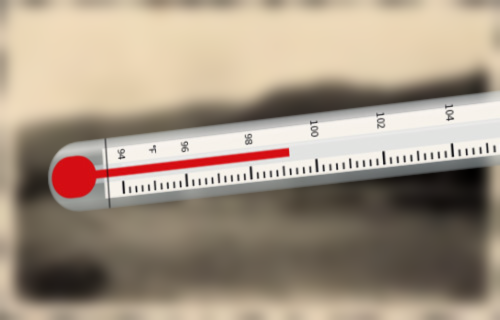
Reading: 99.2 °F
